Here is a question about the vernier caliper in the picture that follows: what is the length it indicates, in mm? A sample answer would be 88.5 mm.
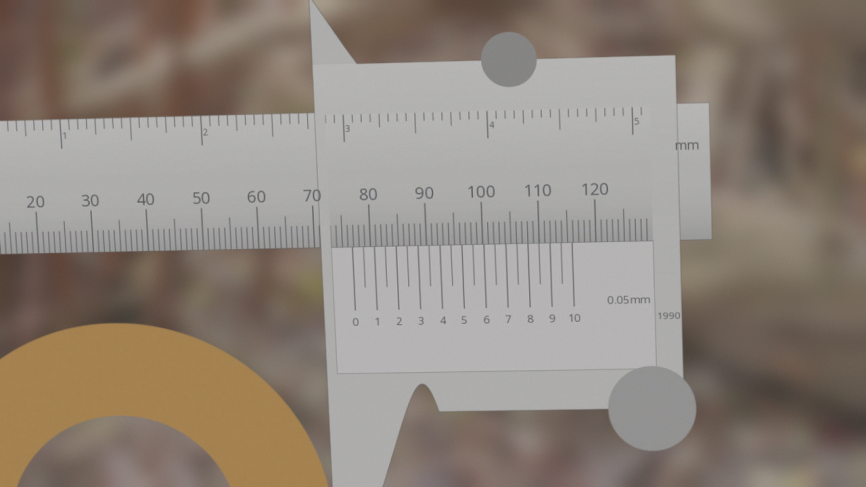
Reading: 76.8 mm
